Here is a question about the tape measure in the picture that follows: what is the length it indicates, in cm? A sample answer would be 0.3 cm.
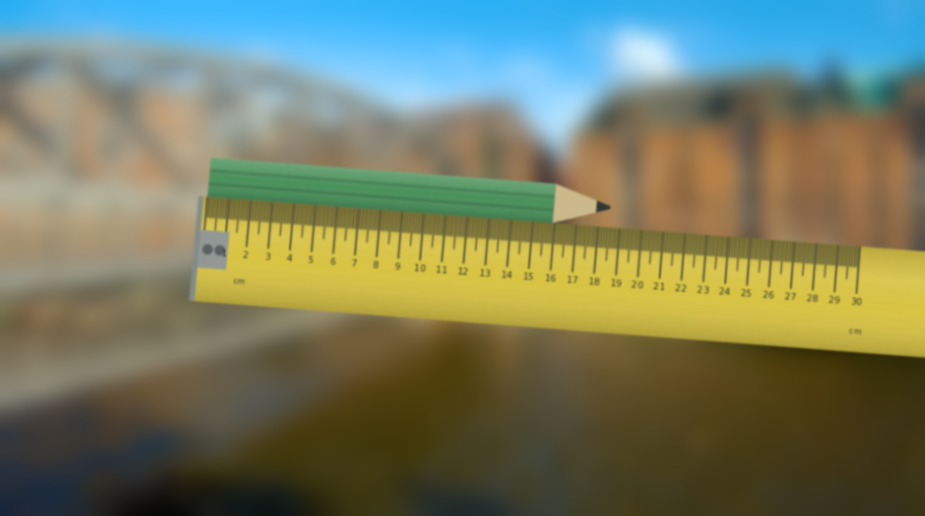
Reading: 18.5 cm
